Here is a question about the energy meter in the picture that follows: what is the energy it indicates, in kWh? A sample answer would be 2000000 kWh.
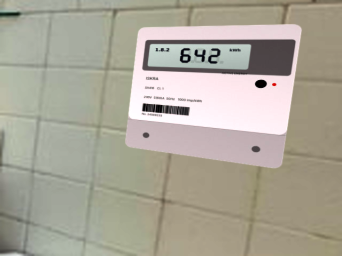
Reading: 642 kWh
